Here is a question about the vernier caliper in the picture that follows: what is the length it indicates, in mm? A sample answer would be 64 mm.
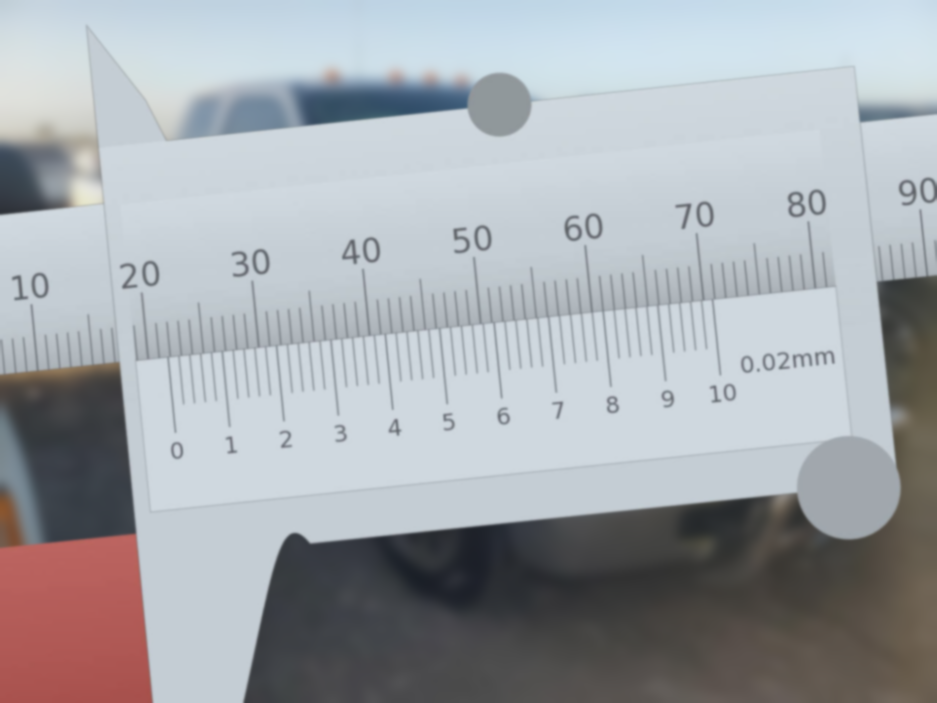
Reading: 21.8 mm
